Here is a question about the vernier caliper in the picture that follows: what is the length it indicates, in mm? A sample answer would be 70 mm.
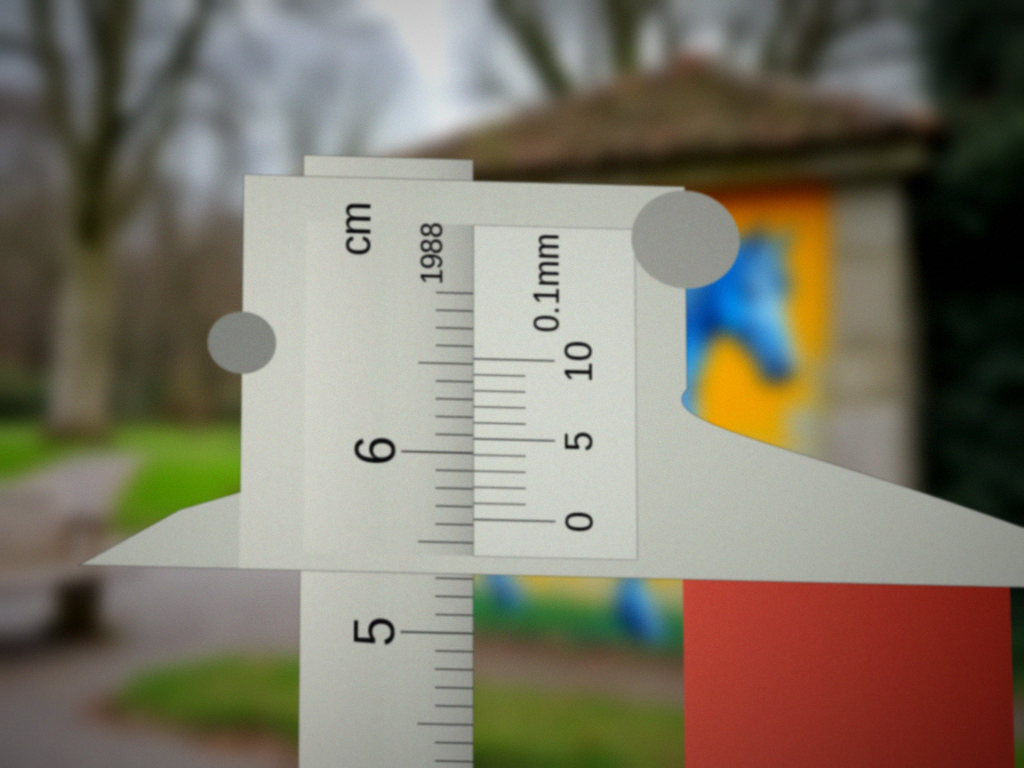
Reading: 56.3 mm
